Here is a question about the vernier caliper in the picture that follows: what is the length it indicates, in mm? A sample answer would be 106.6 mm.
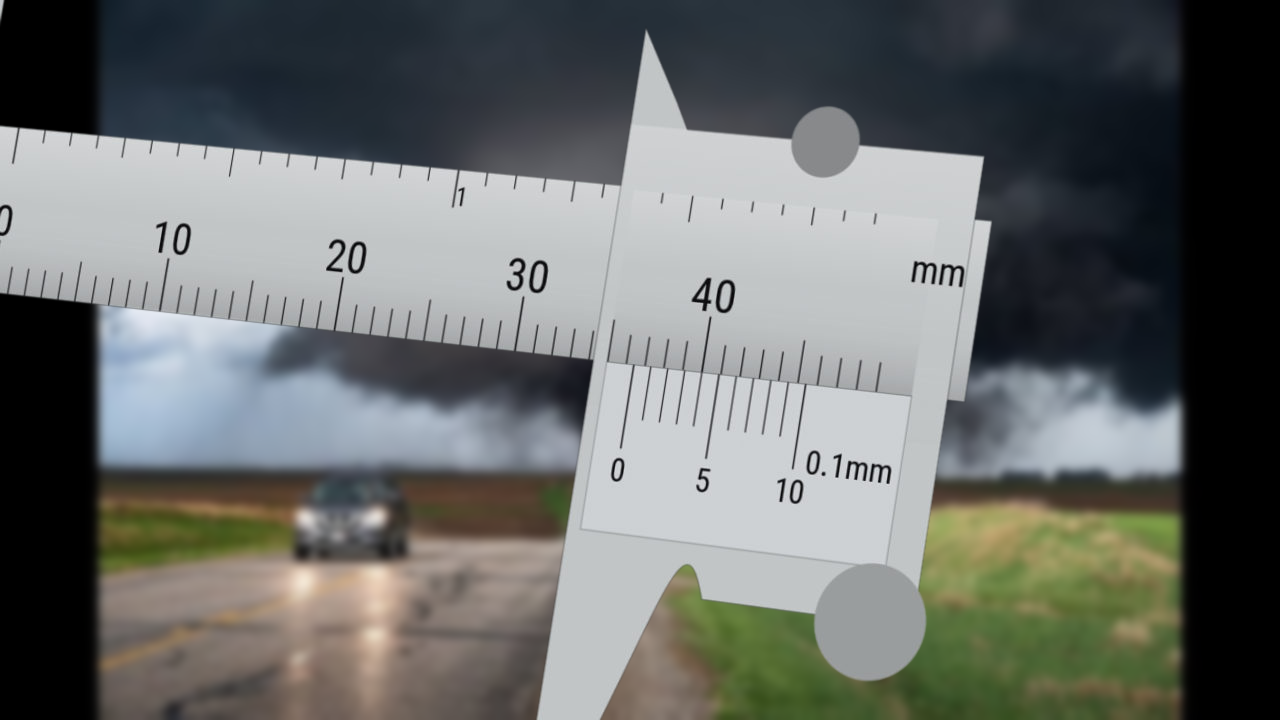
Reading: 36.4 mm
